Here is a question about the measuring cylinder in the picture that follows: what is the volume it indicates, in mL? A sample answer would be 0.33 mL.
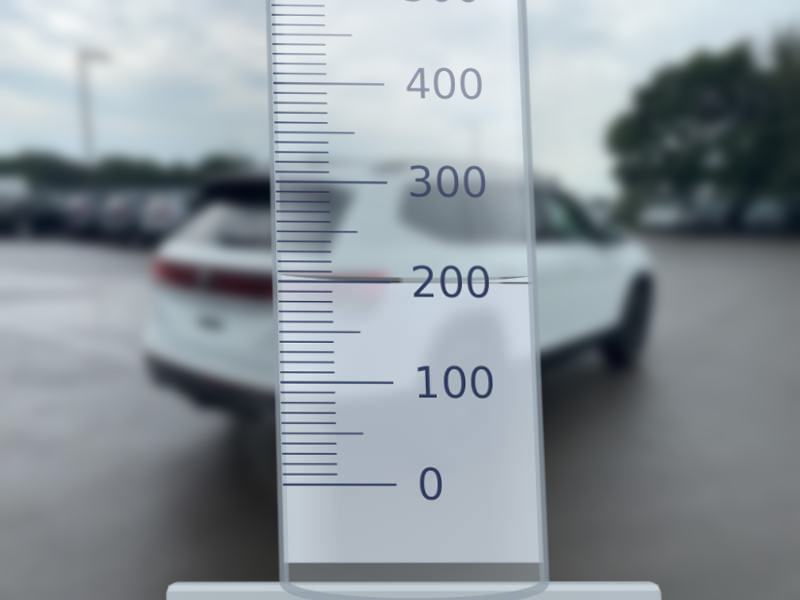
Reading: 200 mL
